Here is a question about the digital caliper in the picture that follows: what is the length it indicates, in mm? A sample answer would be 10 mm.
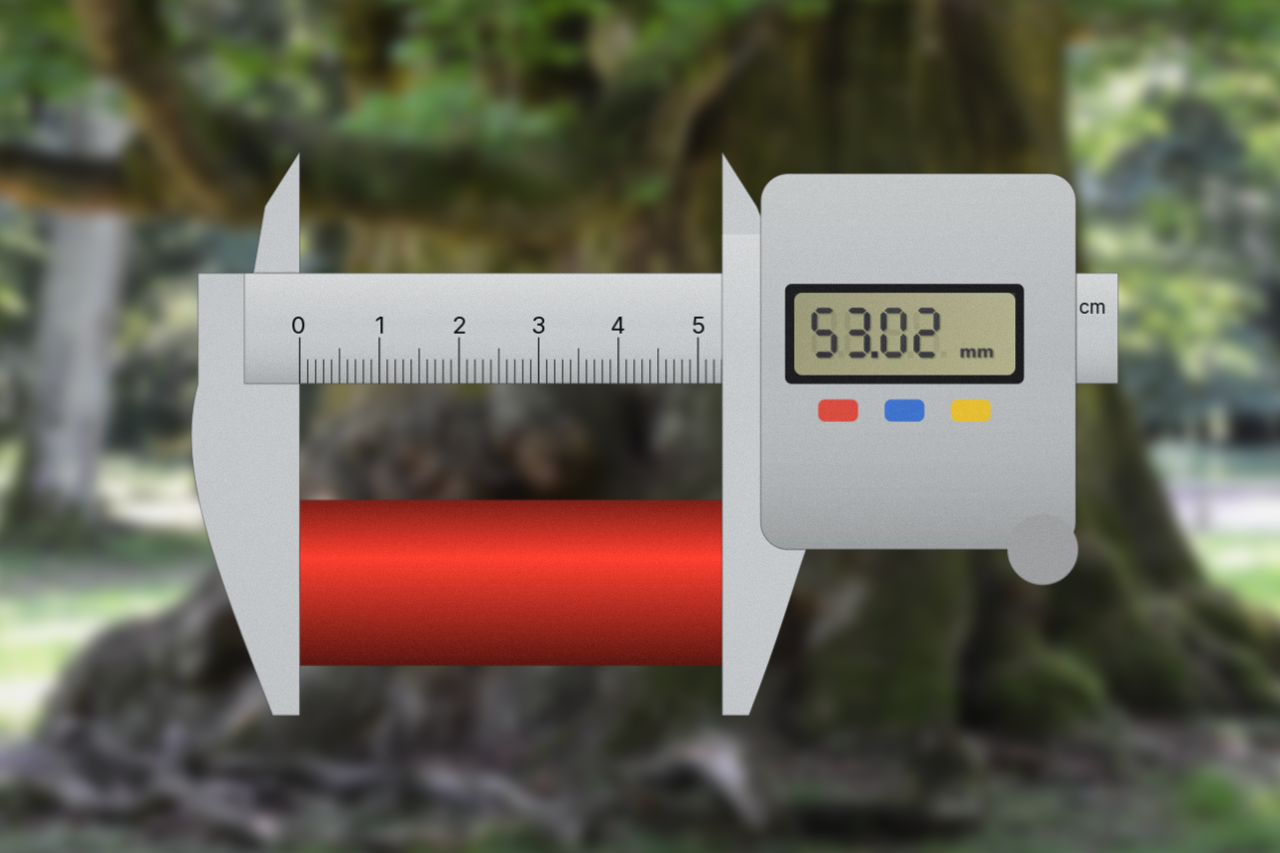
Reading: 53.02 mm
